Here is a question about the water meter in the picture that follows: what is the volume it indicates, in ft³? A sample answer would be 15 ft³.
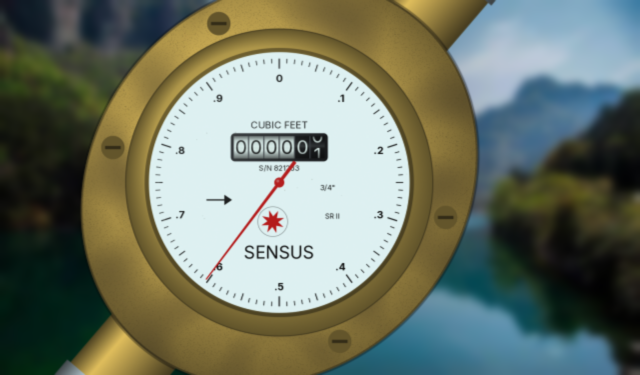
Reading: 0.60 ft³
